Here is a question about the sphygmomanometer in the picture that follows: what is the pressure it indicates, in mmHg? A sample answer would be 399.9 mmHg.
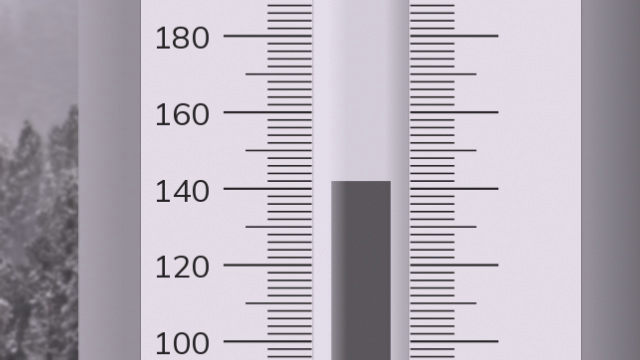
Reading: 142 mmHg
